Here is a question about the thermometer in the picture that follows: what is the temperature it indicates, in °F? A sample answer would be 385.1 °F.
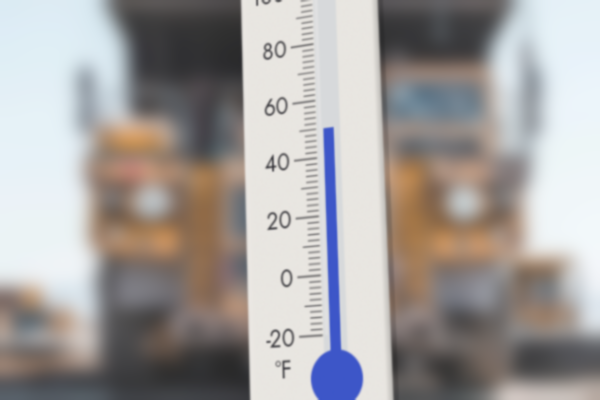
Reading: 50 °F
